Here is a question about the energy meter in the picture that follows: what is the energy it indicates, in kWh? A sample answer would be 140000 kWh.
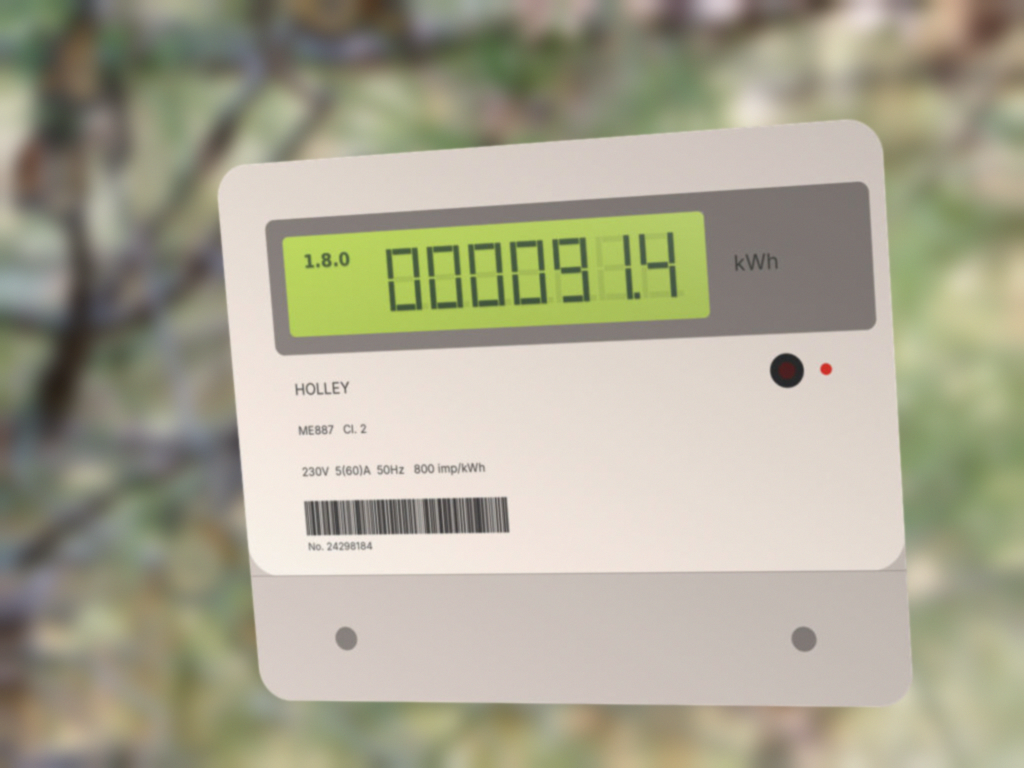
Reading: 91.4 kWh
